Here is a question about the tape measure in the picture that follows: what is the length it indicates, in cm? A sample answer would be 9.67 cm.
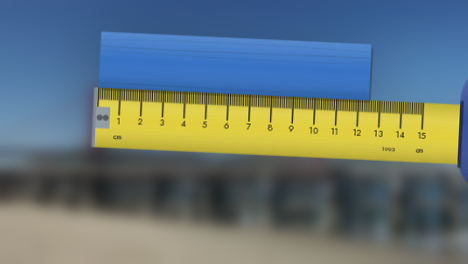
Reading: 12.5 cm
